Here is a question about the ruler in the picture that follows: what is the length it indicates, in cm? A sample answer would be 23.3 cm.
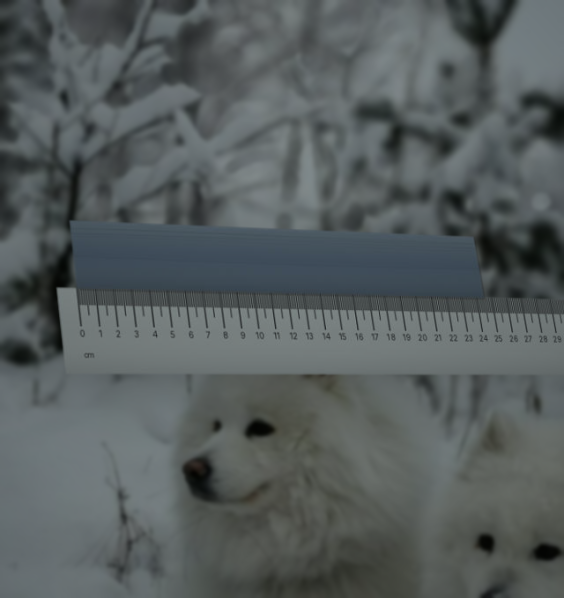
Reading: 24.5 cm
